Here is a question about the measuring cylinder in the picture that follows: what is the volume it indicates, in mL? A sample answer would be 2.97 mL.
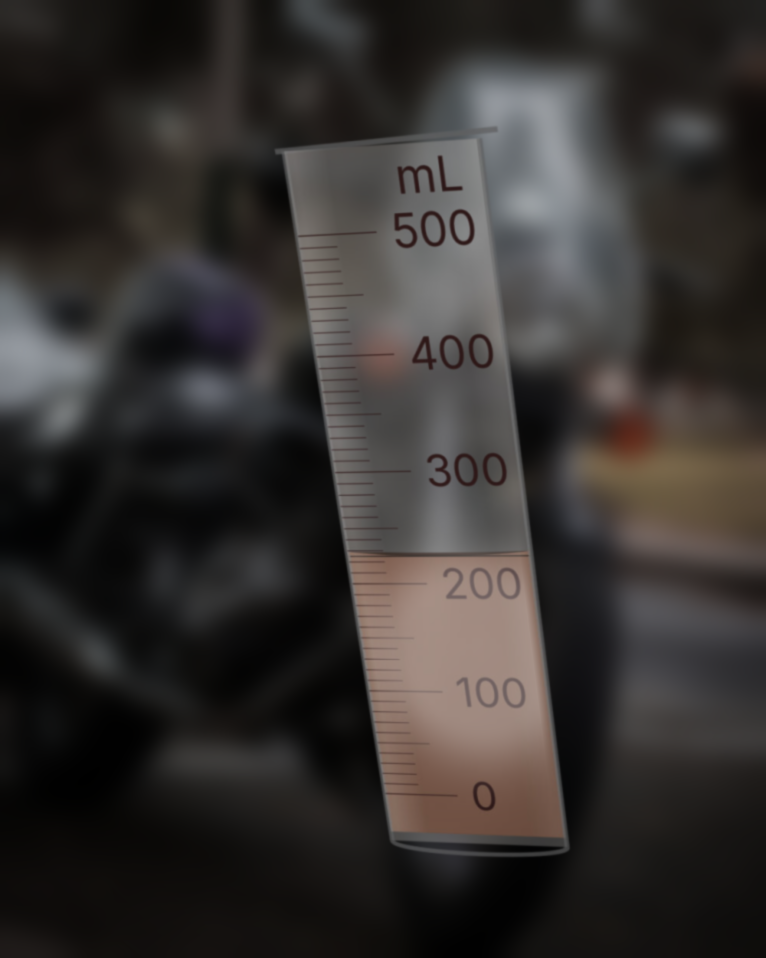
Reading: 225 mL
